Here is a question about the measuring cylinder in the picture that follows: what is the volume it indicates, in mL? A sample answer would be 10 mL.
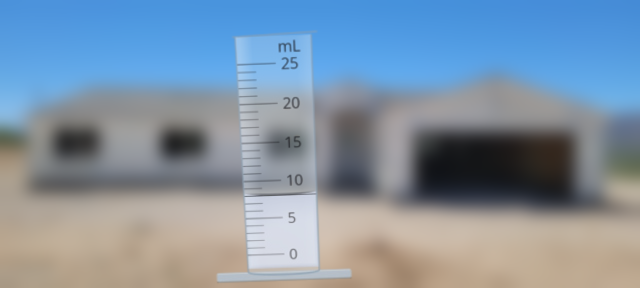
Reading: 8 mL
